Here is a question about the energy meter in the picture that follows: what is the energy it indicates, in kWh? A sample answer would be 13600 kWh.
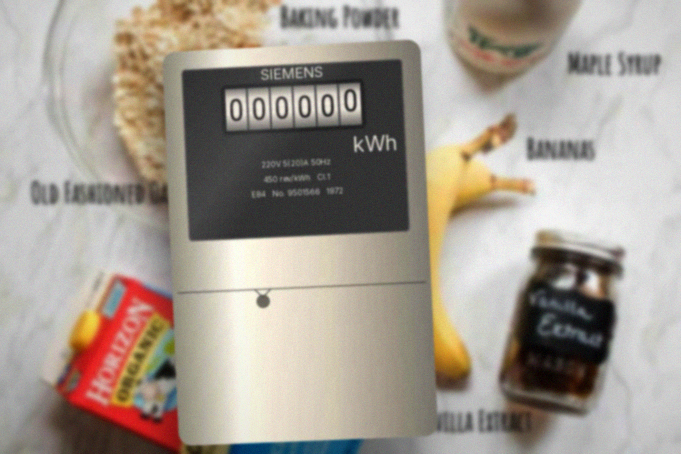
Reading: 0 kWh
